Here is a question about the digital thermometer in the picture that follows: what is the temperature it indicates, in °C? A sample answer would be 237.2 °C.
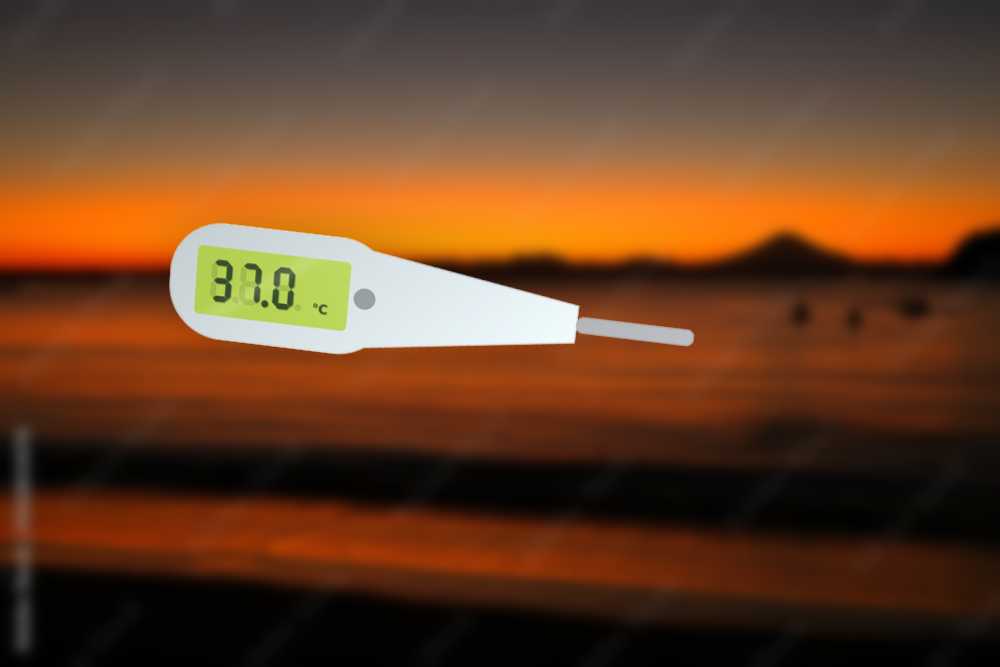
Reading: 37.0 °C
